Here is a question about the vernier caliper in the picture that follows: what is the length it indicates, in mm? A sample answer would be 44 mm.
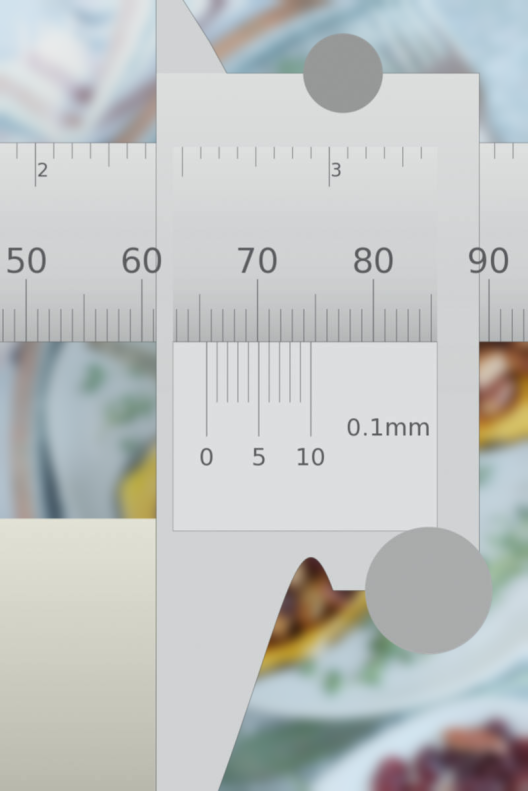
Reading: 65.6 mm
